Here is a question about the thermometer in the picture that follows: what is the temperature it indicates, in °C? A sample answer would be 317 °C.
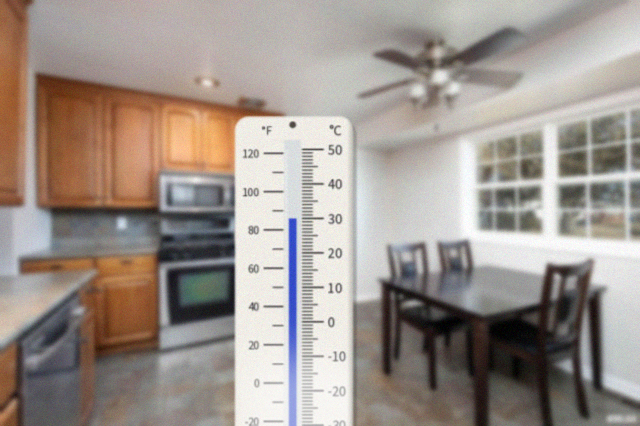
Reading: 30 °C
